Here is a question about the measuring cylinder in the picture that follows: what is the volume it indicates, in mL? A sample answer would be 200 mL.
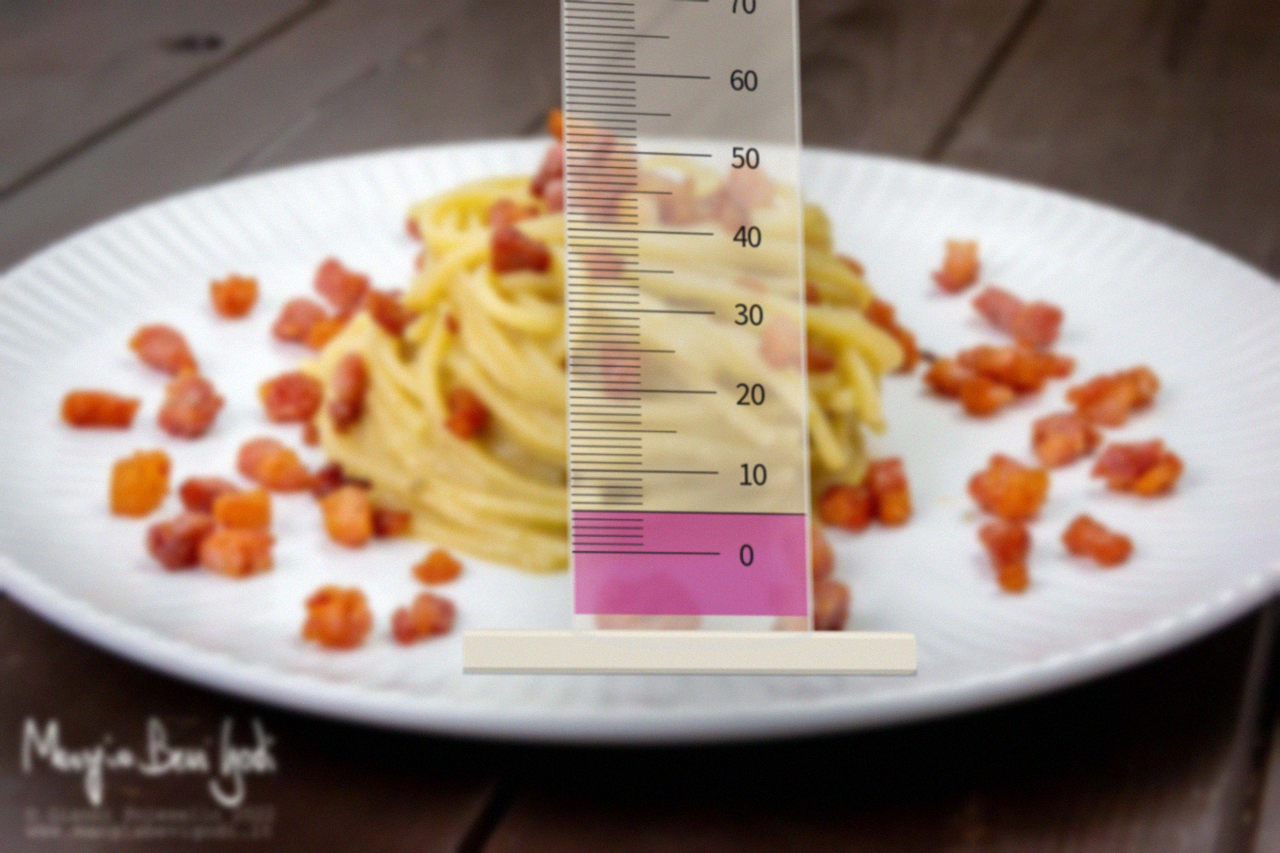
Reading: 5 mL
